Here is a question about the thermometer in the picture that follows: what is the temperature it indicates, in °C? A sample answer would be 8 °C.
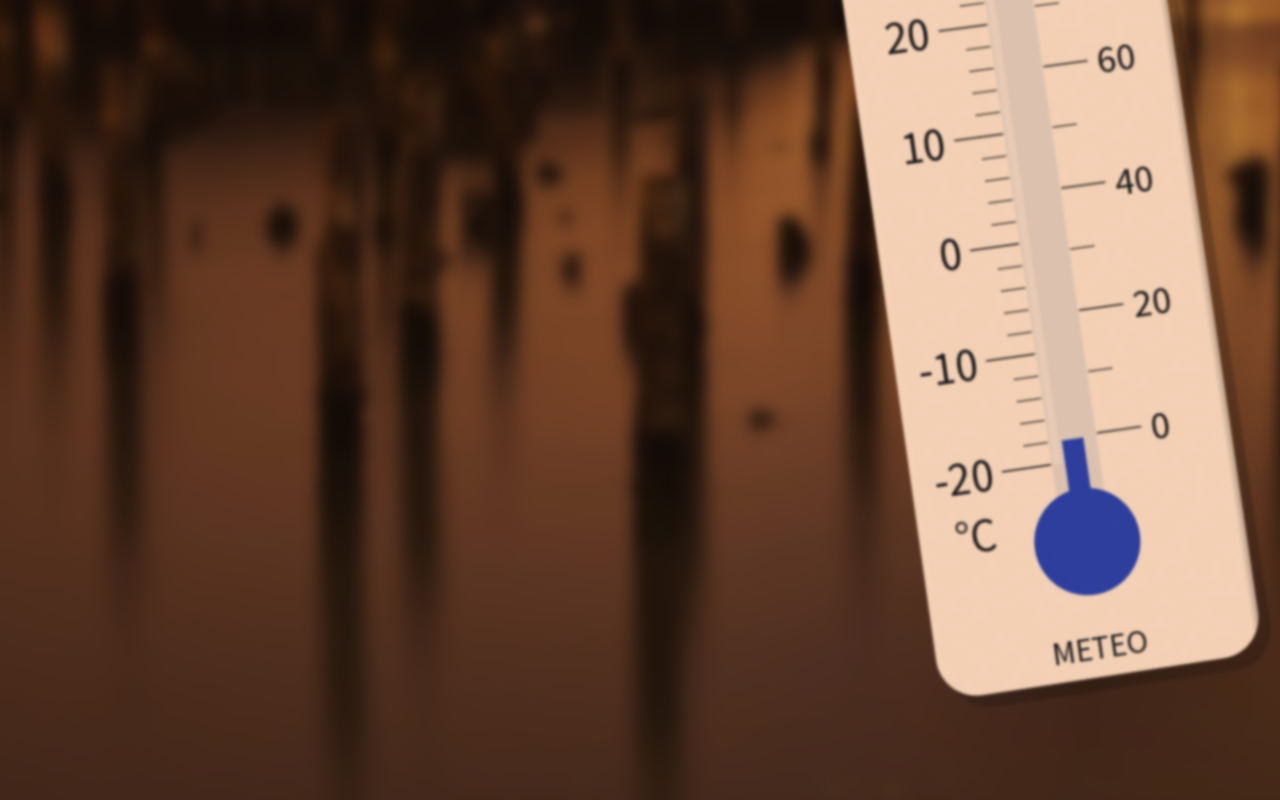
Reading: -18 °C
